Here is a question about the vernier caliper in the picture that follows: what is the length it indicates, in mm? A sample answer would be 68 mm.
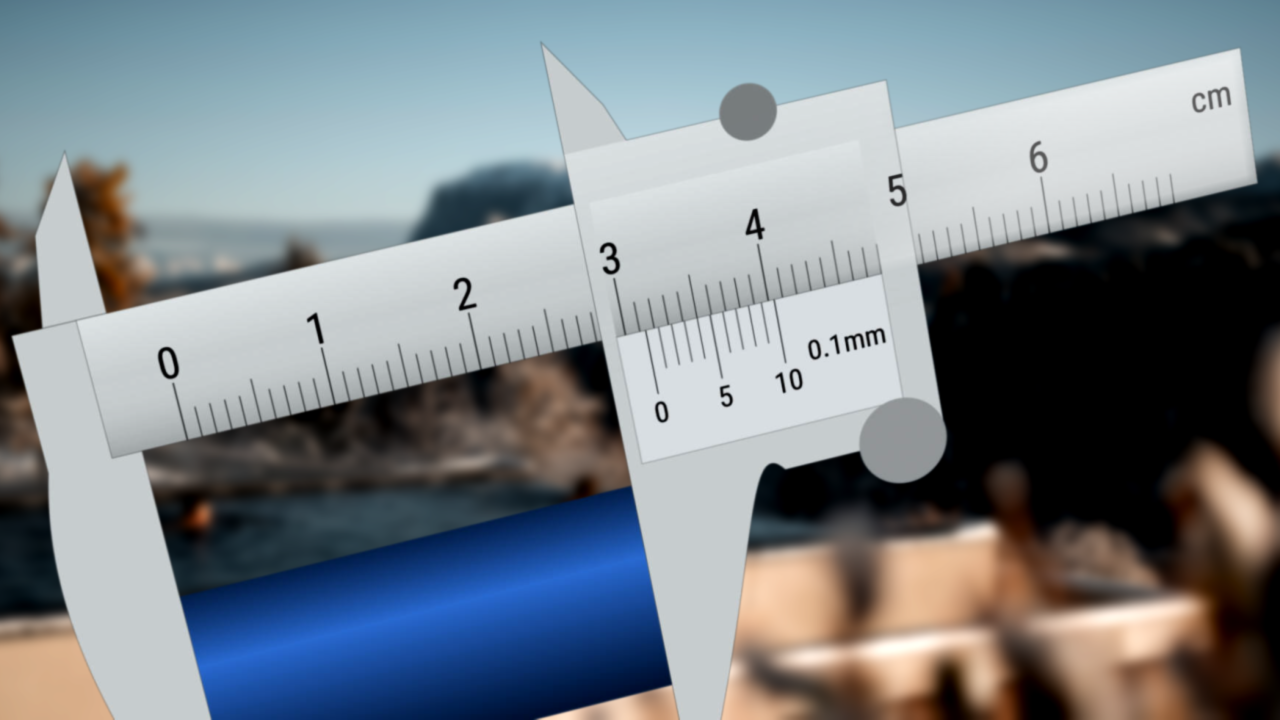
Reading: 31.4 mm
